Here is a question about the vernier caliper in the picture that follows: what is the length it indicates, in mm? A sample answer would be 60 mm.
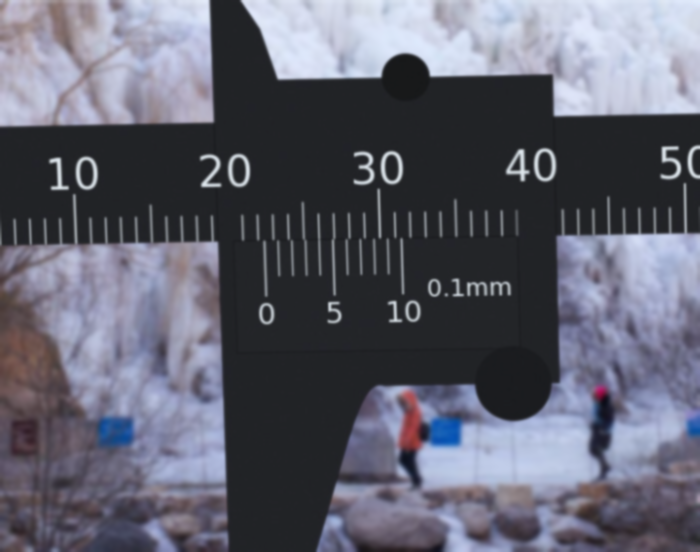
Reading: 22.4 mm
